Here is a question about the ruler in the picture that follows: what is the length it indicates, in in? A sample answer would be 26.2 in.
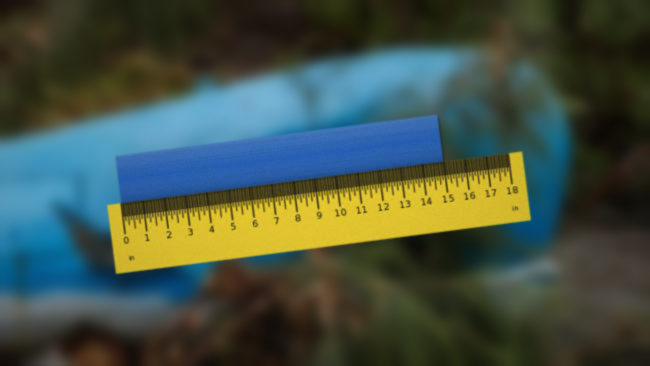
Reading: 15 in
